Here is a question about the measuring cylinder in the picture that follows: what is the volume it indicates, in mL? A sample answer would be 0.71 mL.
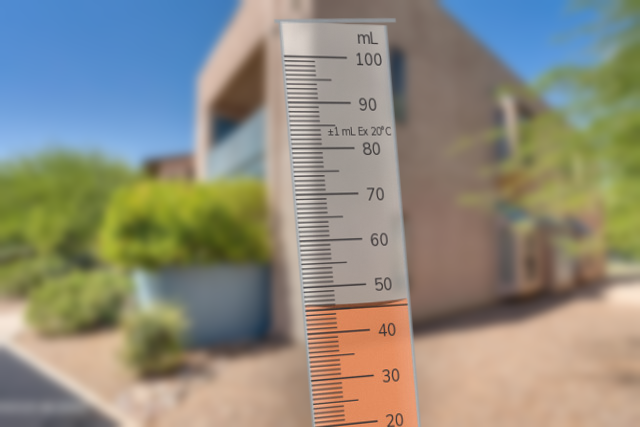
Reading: 45 mL
